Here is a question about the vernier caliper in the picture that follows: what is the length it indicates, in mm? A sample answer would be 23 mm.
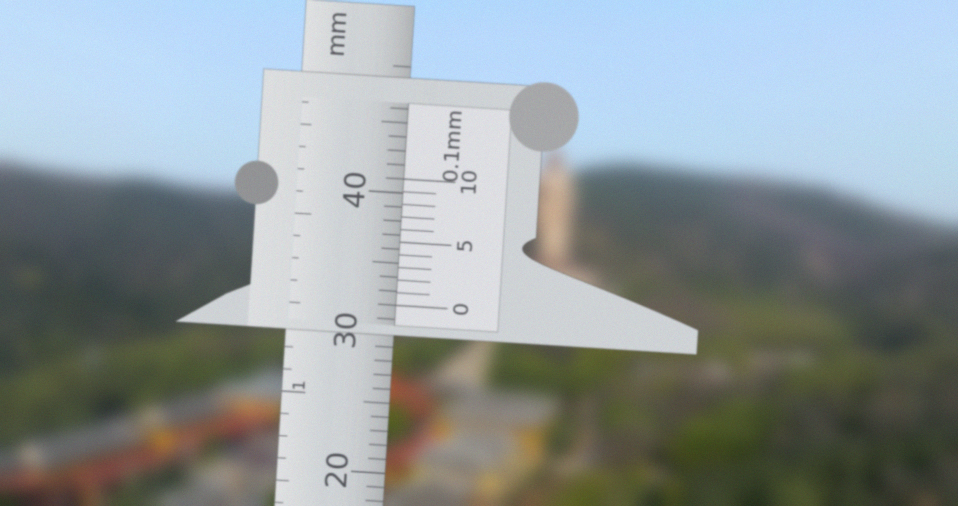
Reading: 32.0 mm
